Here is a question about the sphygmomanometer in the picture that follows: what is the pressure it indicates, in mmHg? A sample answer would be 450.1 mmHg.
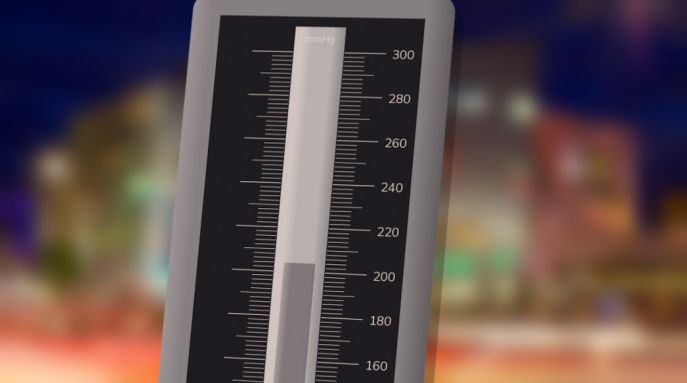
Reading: 204 mmHg
